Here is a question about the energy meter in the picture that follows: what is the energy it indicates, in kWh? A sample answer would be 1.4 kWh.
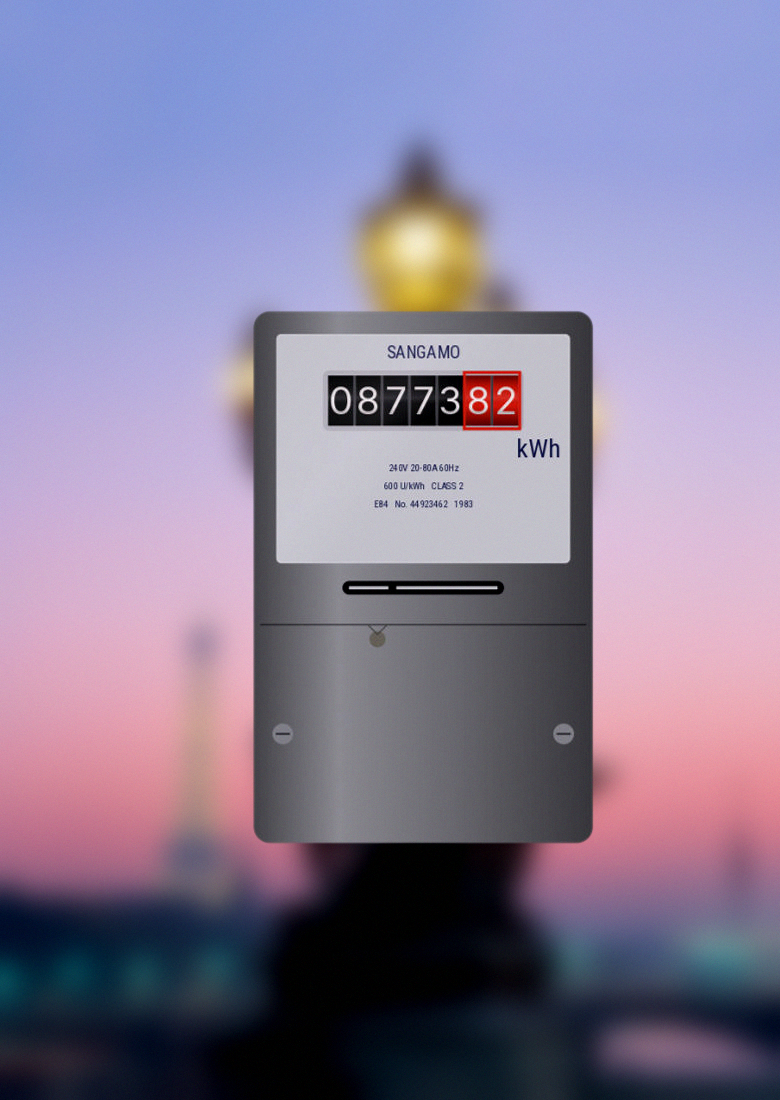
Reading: 8773.82 kWh
